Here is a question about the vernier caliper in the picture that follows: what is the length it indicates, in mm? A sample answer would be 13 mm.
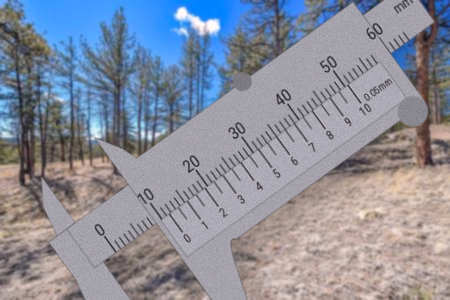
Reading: 11.6 mm
